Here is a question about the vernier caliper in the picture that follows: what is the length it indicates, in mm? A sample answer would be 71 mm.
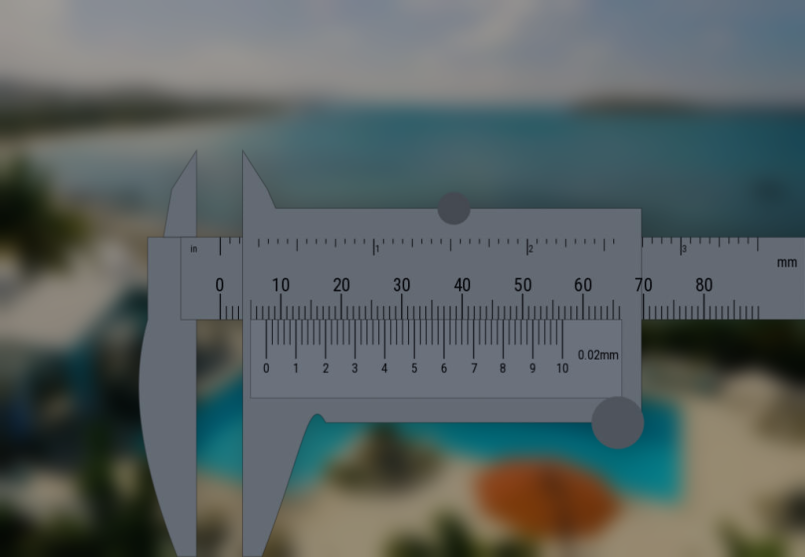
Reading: 7.6 mm
